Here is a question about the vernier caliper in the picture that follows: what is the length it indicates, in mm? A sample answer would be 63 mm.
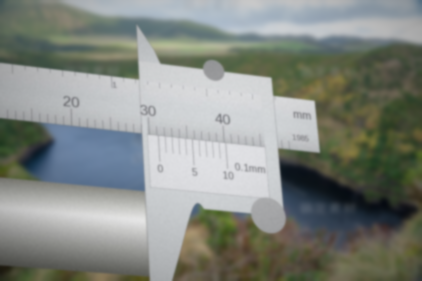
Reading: 31.2 mm
